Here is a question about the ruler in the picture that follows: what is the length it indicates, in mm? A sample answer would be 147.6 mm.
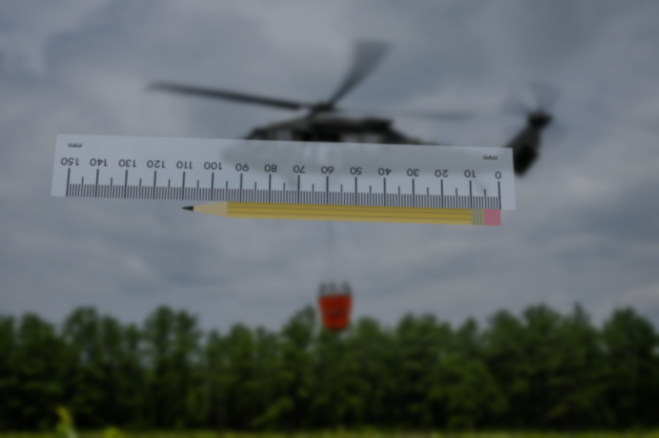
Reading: 110 mm
